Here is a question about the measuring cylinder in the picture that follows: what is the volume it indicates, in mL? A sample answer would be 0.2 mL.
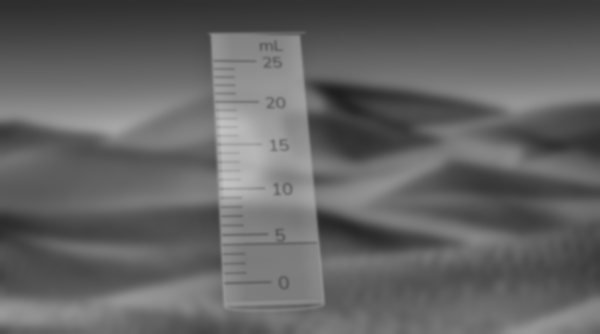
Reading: 4 mL
